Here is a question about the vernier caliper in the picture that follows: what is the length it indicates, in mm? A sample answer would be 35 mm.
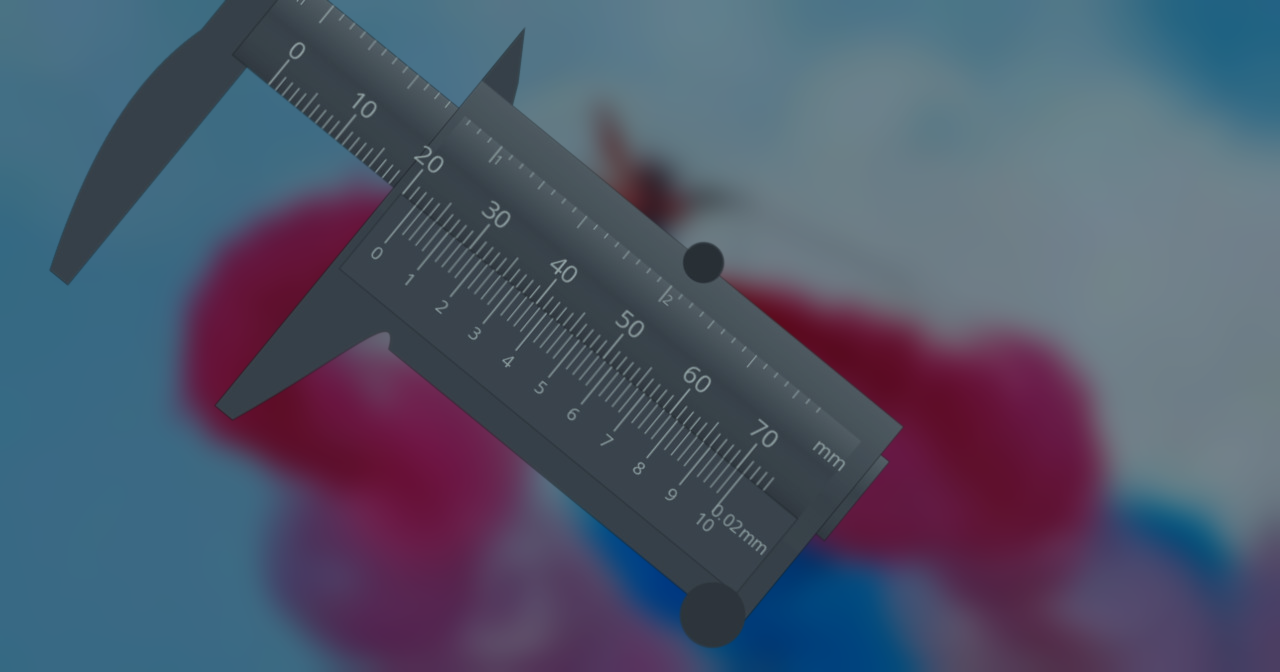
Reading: 22.0 mm
